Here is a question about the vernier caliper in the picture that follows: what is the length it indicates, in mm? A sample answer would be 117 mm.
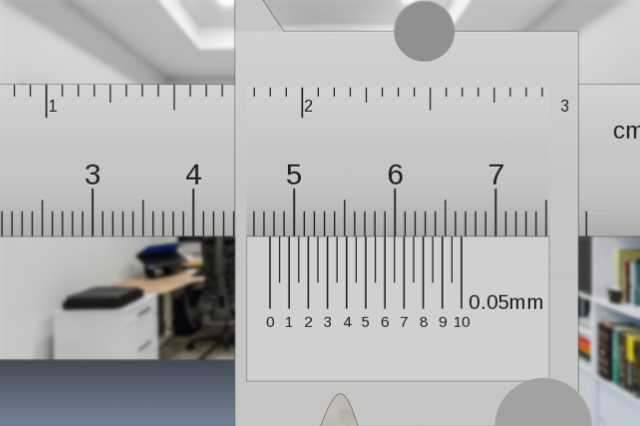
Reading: 47.6 mm
